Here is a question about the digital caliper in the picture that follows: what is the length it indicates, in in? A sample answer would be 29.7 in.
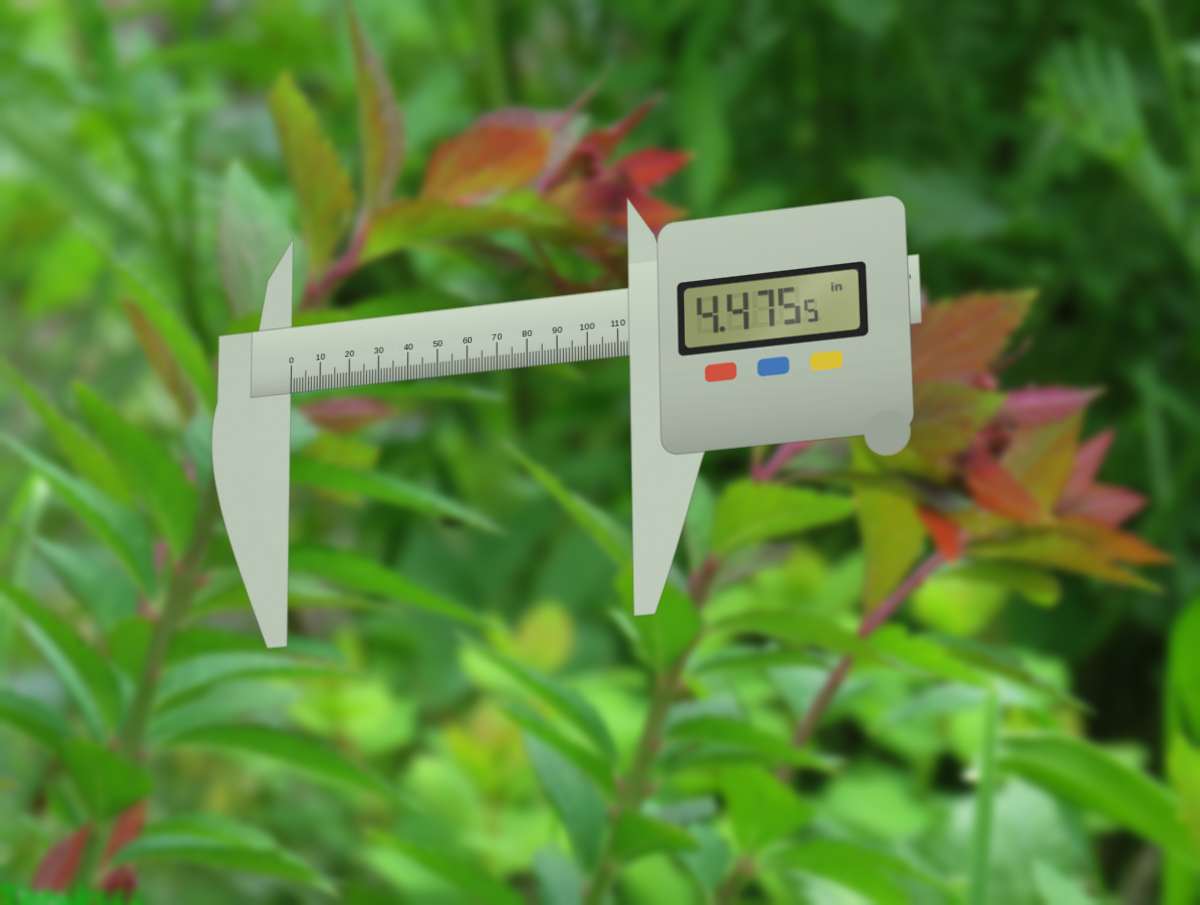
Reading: 4.4755 in
